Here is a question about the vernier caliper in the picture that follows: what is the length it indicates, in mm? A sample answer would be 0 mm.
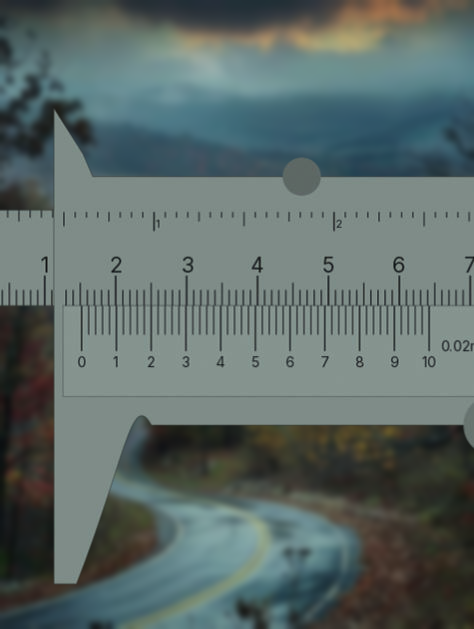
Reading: 15.2 mm
